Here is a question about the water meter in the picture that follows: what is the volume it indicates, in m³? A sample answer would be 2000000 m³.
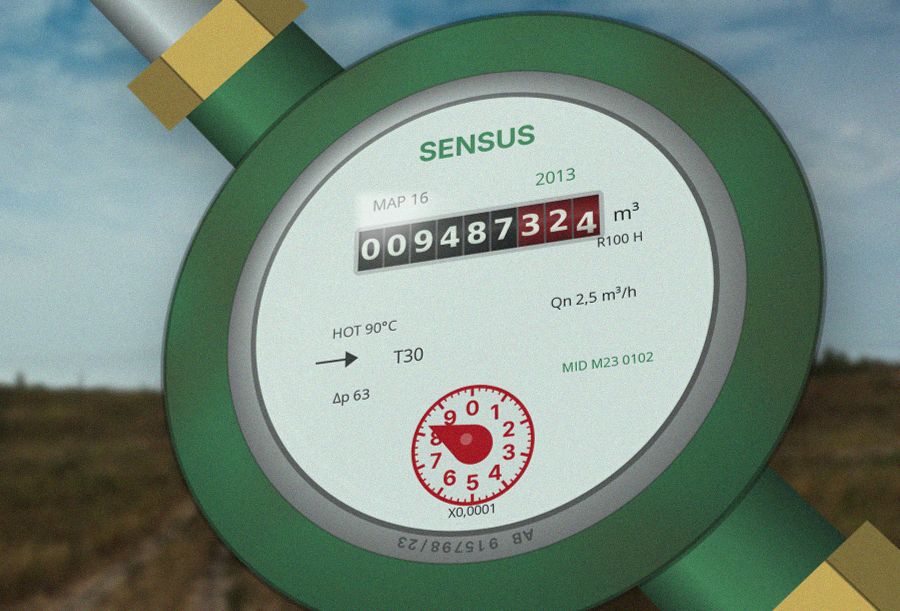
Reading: 9487.3238 m³
